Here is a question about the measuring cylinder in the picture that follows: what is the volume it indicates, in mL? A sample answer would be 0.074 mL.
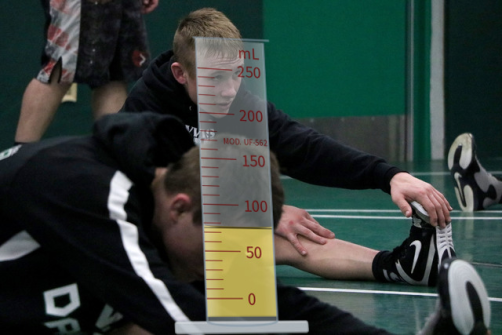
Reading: 75 mL
